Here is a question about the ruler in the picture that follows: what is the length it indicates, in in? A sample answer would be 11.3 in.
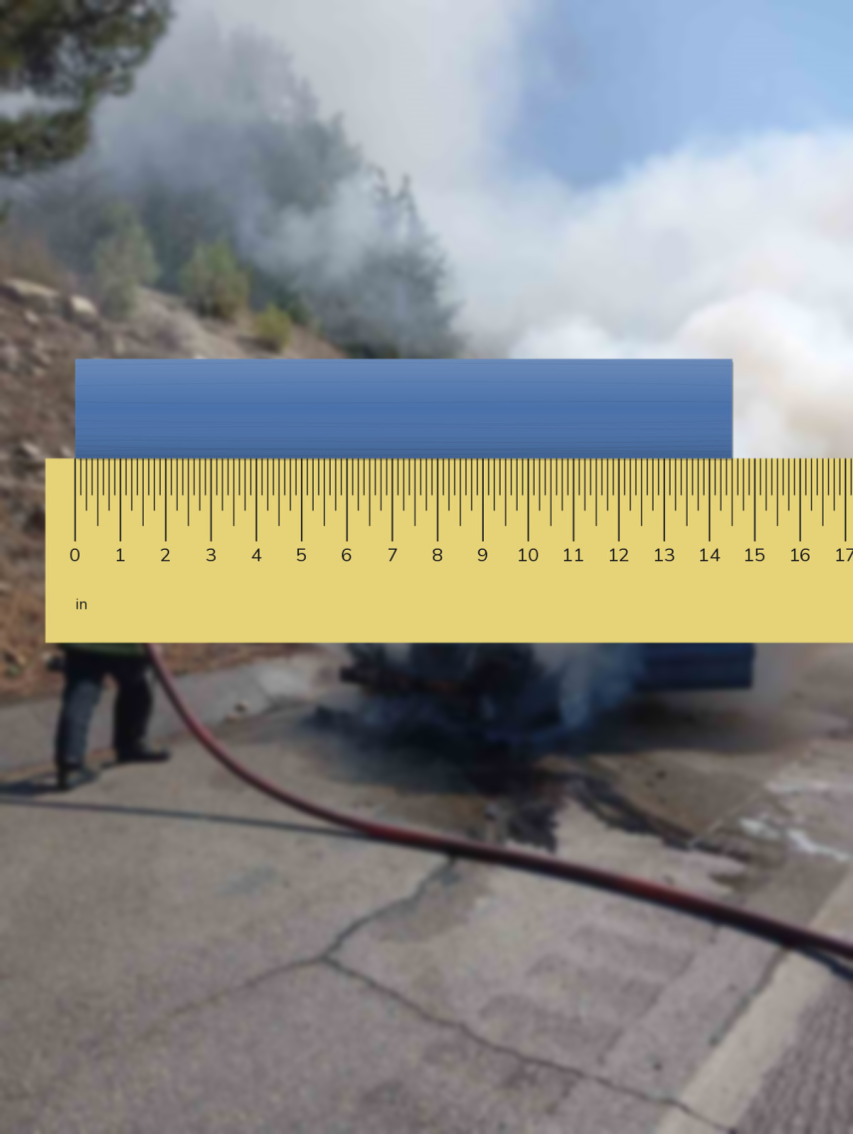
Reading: 14.5 in
